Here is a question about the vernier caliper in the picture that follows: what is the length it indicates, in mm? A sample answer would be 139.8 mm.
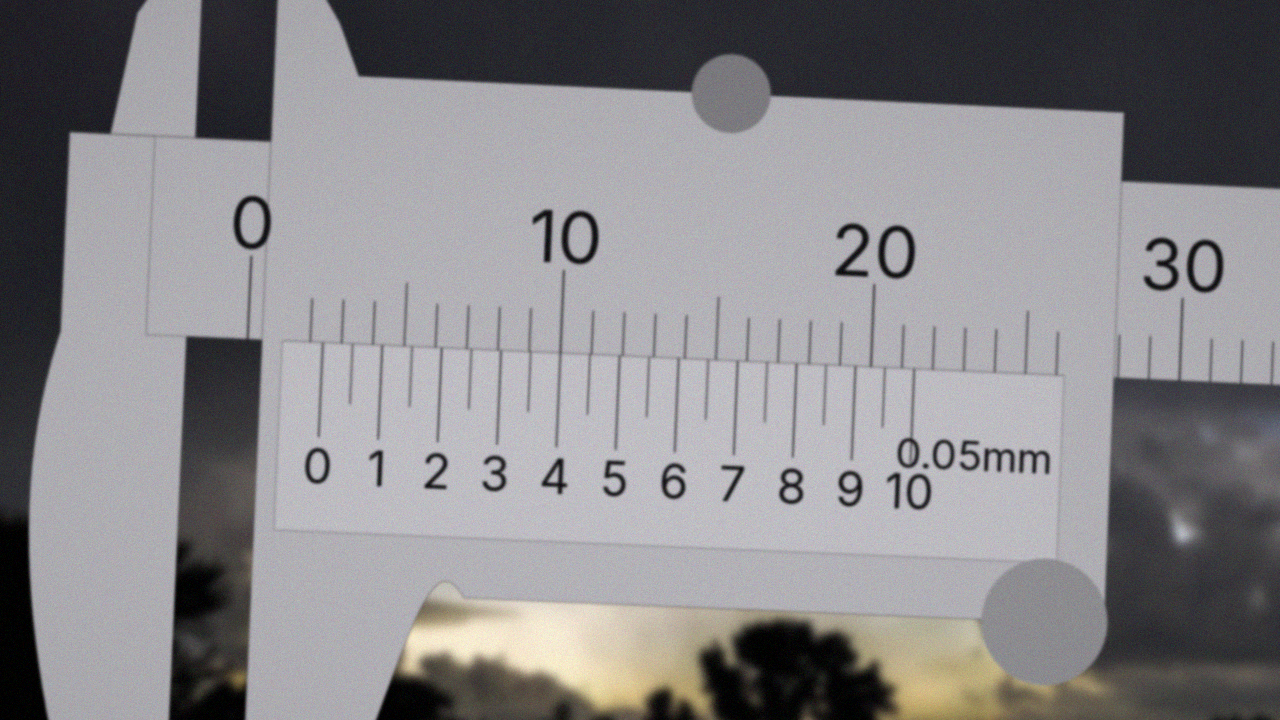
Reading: 2.4 mm
